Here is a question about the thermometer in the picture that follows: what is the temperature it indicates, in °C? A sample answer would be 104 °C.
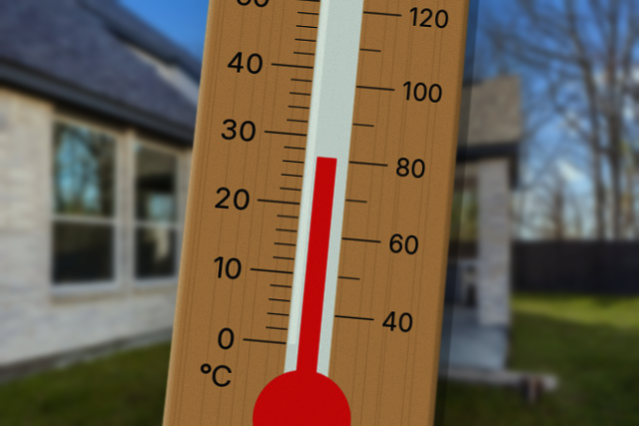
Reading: 27 °C
